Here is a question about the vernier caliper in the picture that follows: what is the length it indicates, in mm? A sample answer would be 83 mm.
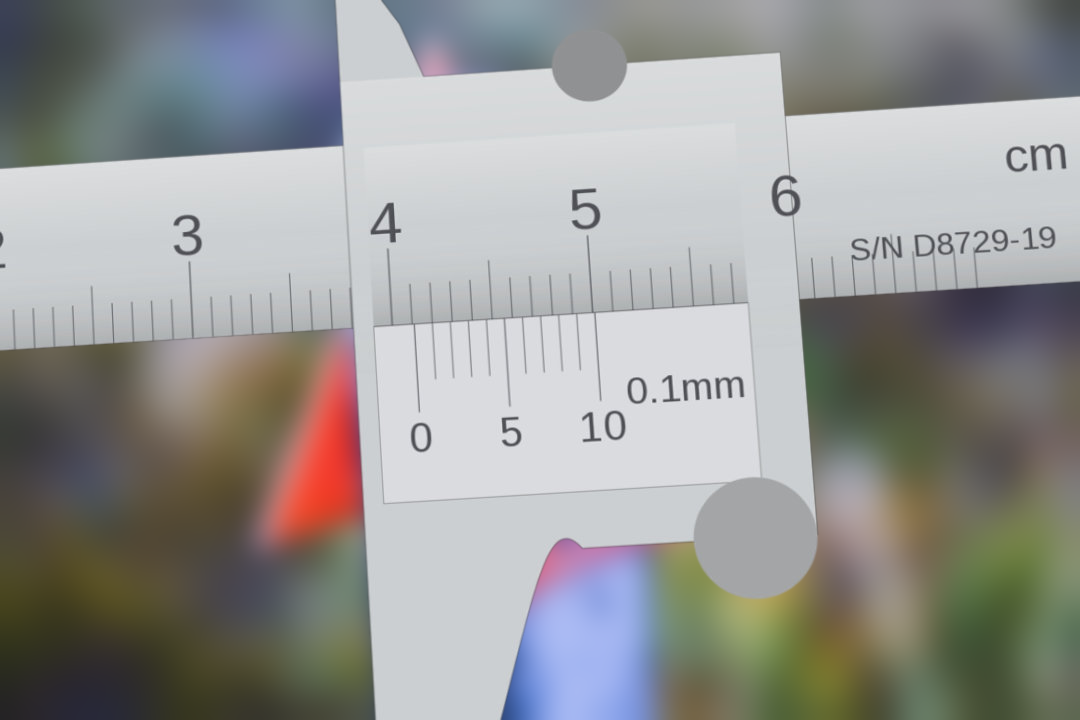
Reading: 41.1 mm
